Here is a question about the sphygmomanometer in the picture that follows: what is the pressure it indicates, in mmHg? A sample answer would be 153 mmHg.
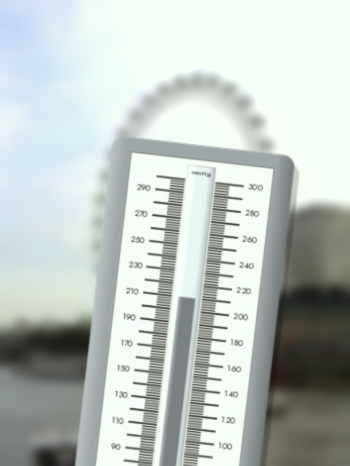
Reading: 210 mmHg
